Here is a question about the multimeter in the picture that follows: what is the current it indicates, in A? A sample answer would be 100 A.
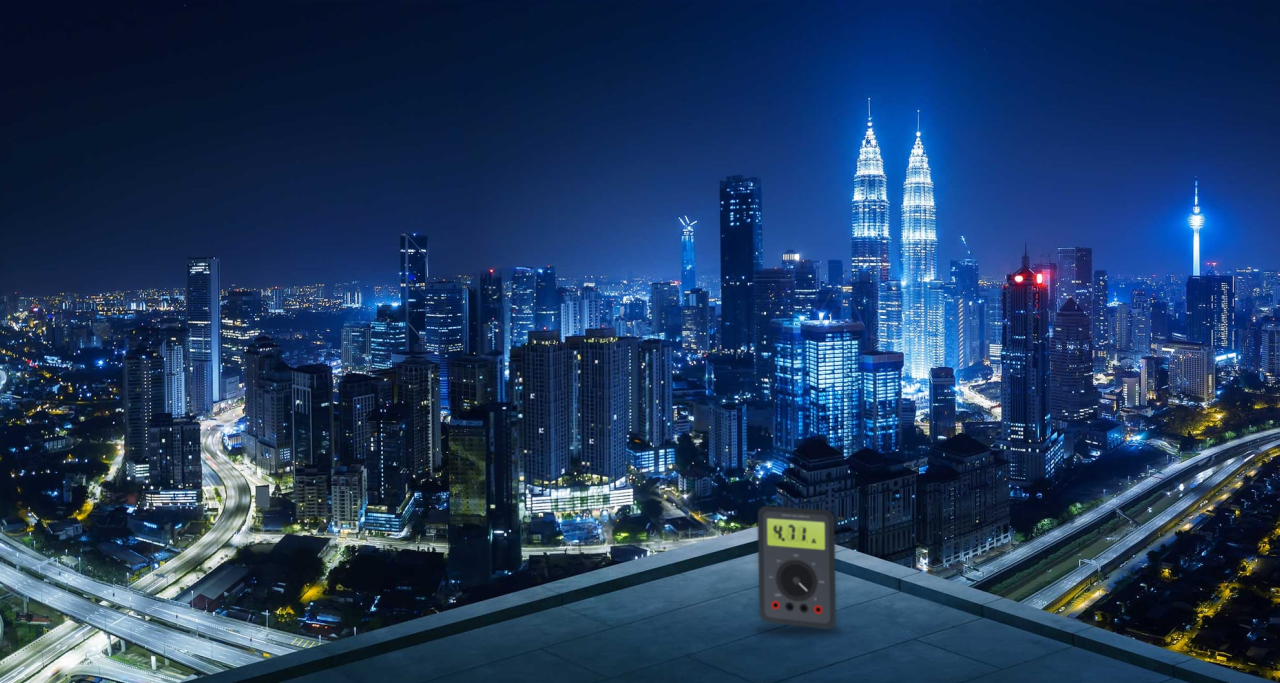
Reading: 4.71 A
